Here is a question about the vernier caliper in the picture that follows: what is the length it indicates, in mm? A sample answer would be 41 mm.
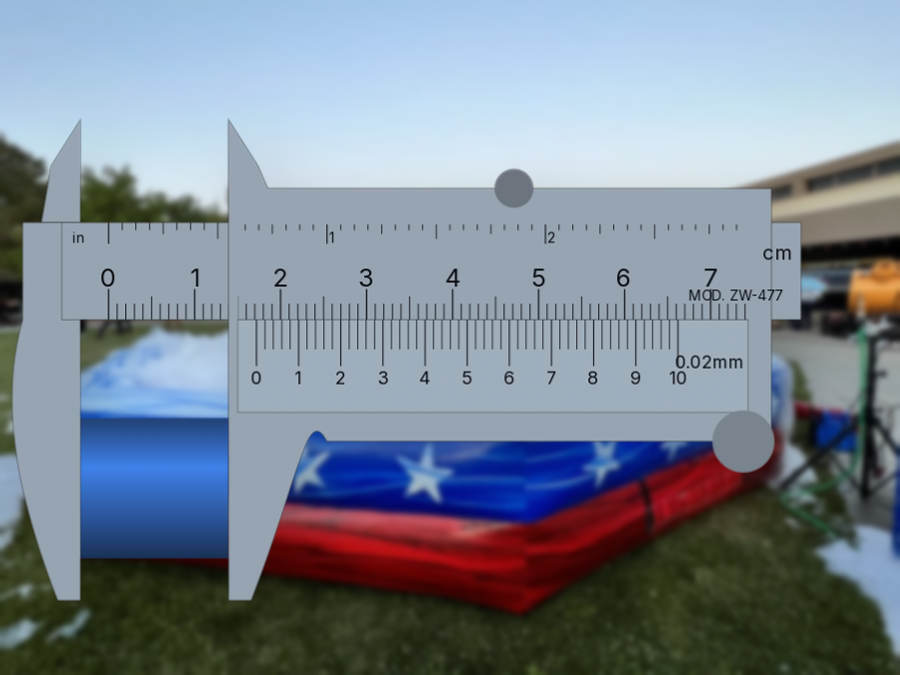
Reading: 17.2 mm
